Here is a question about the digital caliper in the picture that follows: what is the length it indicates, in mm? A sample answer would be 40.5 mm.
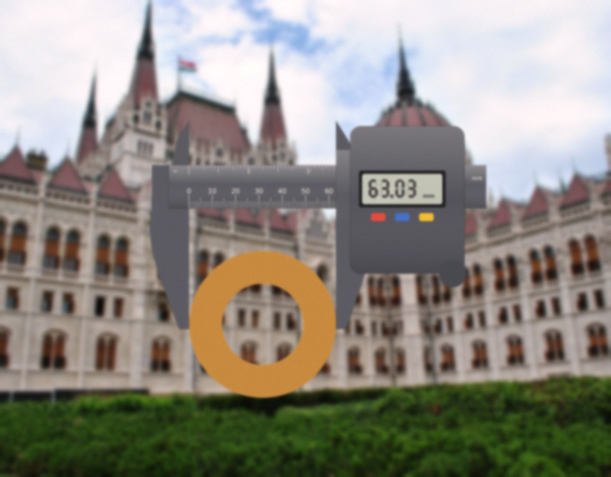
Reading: 63.03 mm
